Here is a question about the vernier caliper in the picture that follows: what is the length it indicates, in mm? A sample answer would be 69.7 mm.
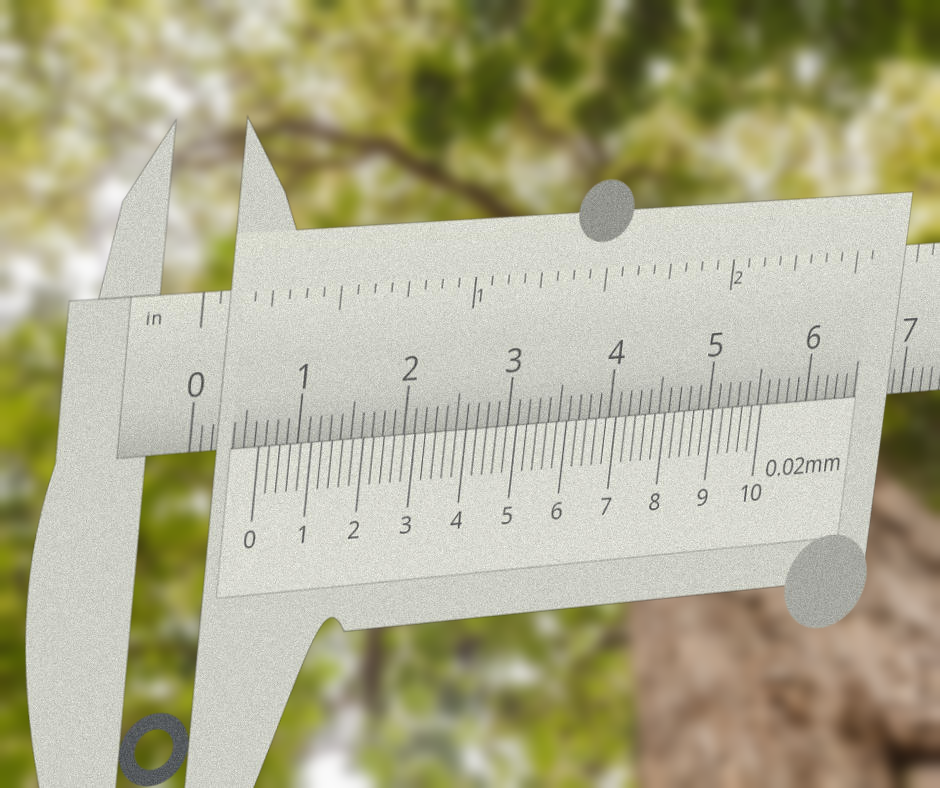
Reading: 6.4 mm
